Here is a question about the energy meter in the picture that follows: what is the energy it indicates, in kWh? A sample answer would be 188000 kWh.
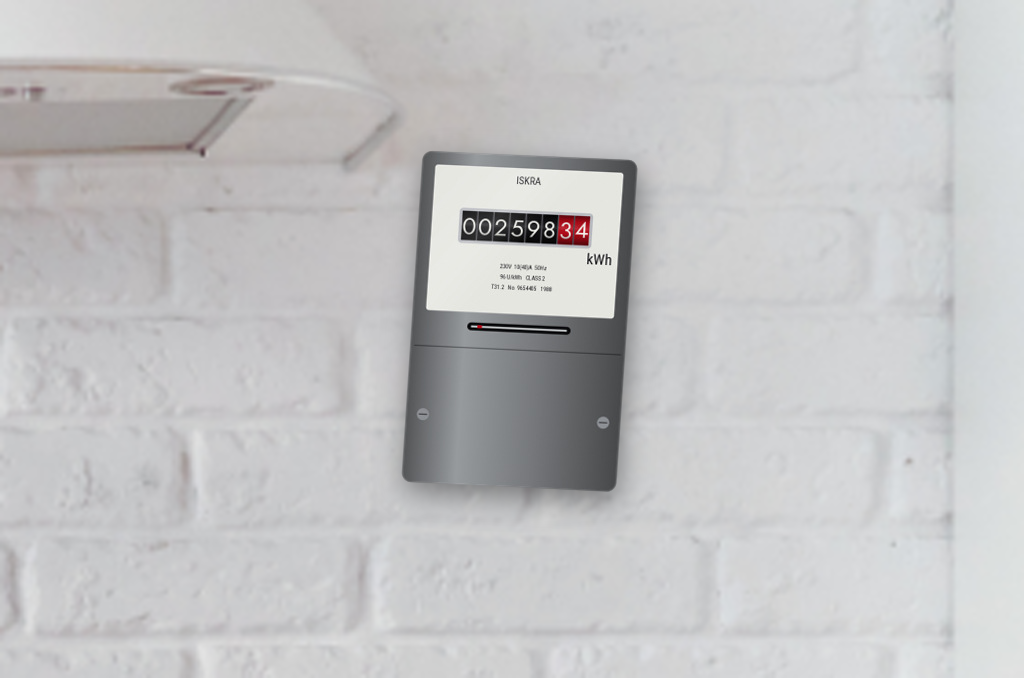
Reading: 2598.34 kWh
